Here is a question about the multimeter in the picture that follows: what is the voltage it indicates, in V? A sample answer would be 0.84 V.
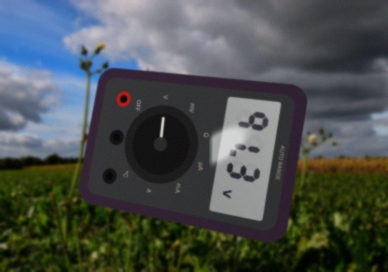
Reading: 91.3 V
